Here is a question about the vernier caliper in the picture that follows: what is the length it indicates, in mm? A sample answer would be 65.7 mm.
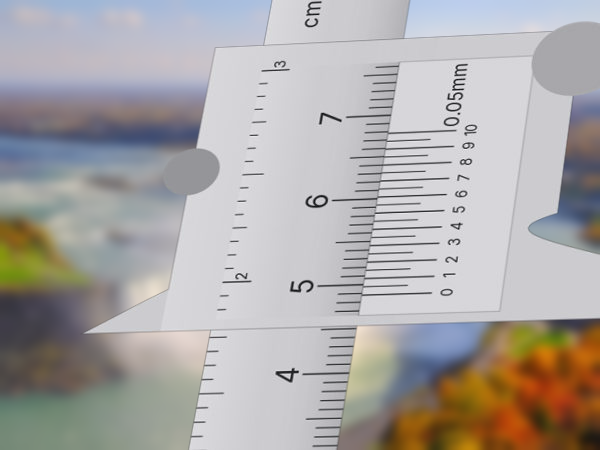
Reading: 48.8 mm
